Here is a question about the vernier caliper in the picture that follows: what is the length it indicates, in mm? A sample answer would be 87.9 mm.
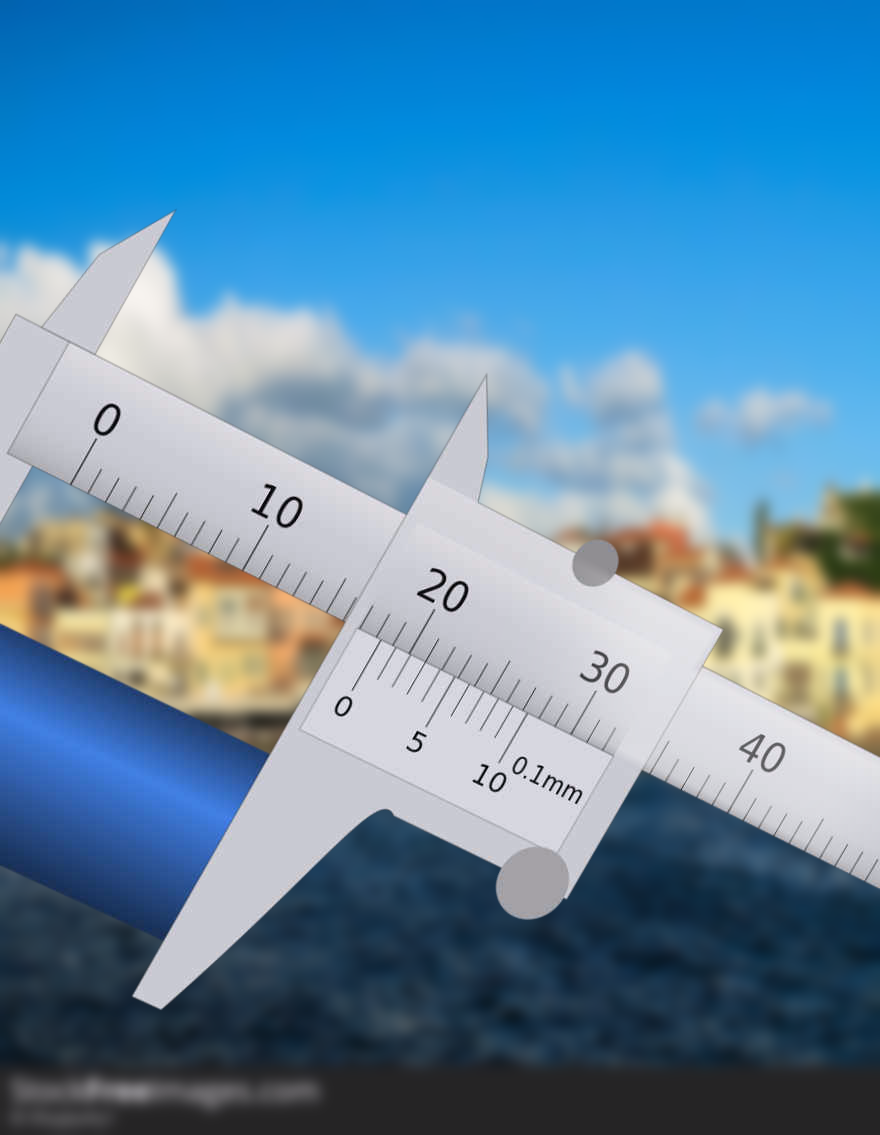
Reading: 18.3 mm
